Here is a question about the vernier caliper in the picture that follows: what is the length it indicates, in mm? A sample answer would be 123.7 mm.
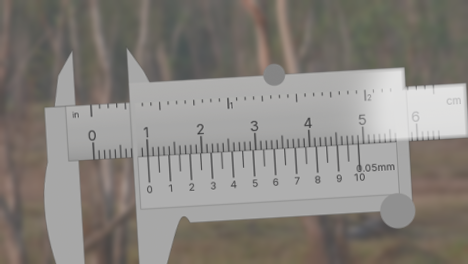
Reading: 10.0 mm
